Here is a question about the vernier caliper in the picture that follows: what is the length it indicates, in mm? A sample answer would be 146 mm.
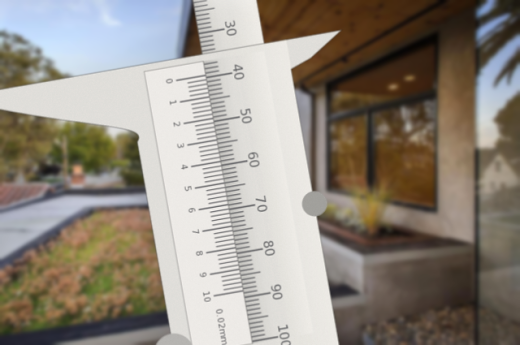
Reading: 39.5 mm
